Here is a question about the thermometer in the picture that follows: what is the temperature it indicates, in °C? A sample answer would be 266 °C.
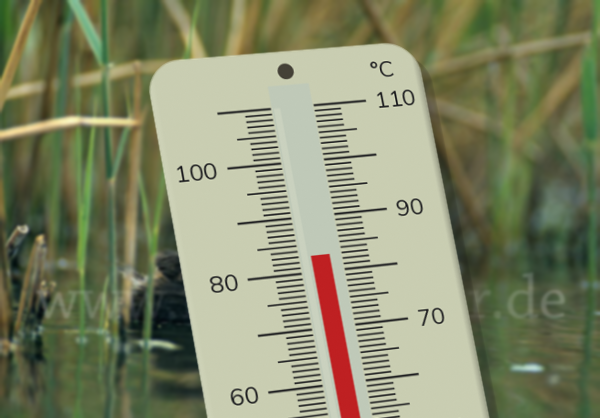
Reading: 83 °C
